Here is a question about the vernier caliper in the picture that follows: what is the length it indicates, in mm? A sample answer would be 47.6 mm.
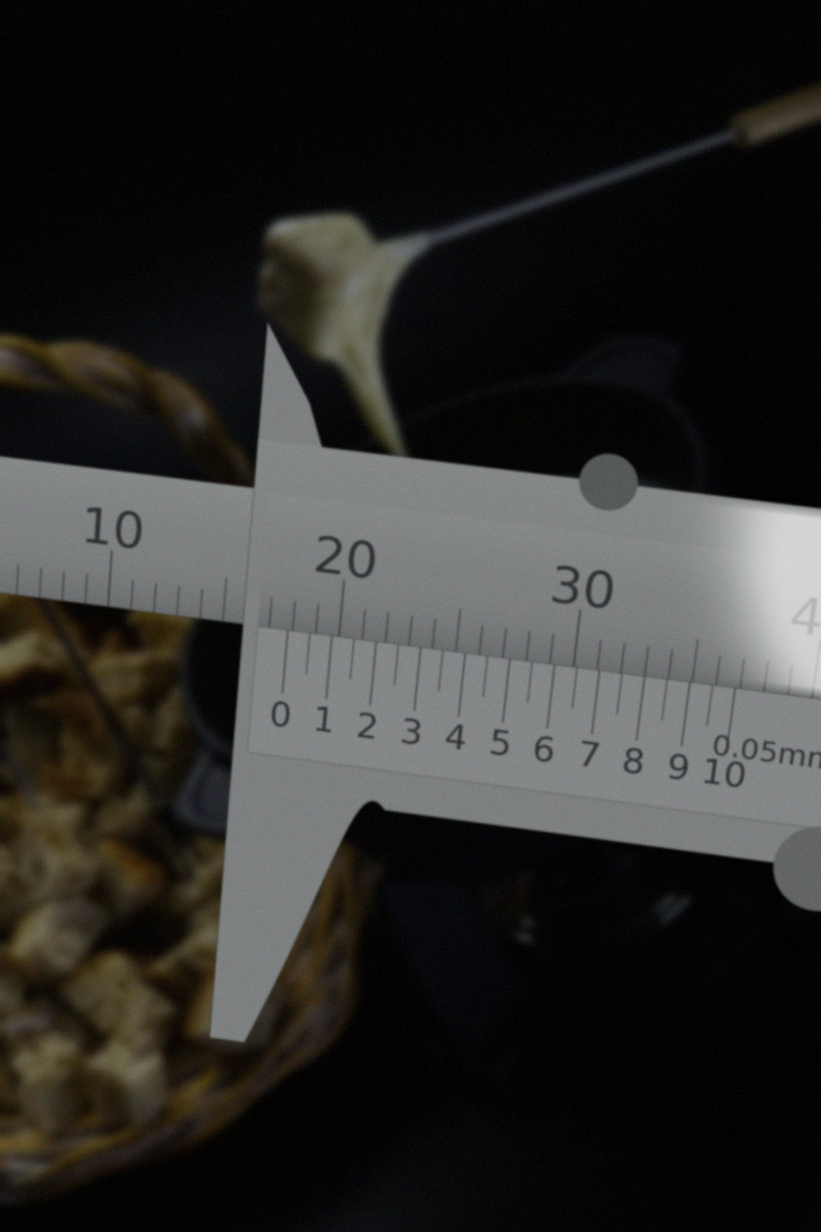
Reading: 17.8 mm
